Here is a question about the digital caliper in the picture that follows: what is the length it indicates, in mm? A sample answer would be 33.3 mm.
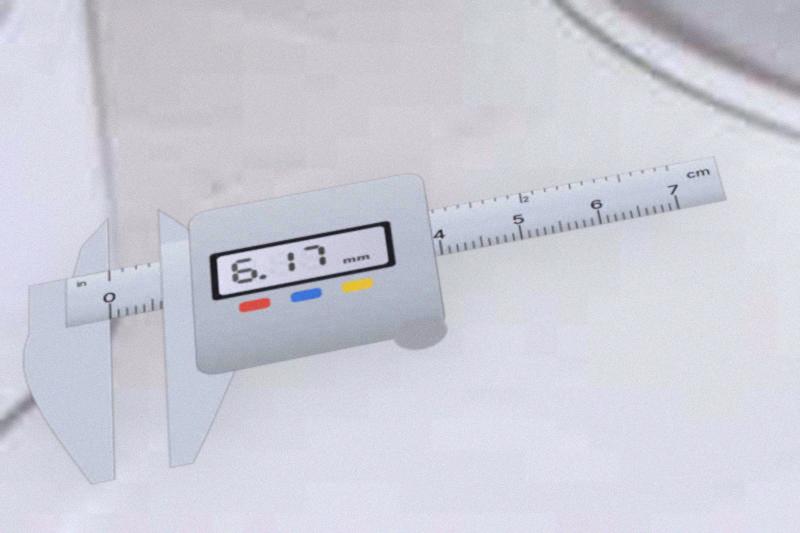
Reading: 6.17 mm
